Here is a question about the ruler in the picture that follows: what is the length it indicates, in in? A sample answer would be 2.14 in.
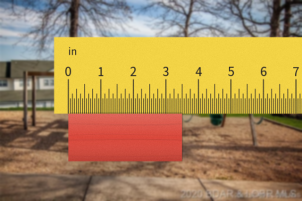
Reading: 3.5 in
